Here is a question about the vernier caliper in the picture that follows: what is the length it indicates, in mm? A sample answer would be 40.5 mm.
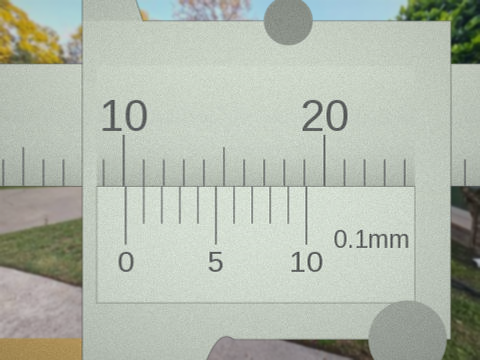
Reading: 10.1 mm
